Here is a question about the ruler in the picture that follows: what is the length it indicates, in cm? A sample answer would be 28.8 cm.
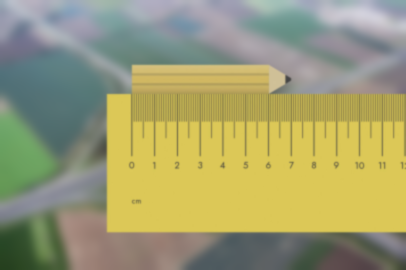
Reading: 7 cm
